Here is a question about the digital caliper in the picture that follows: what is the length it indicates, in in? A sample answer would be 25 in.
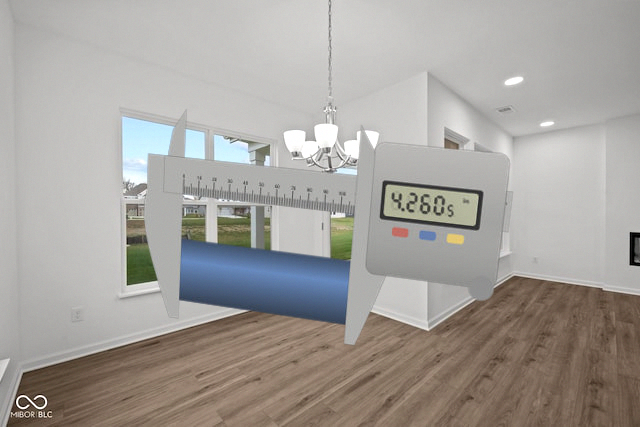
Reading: 4.2605 in
